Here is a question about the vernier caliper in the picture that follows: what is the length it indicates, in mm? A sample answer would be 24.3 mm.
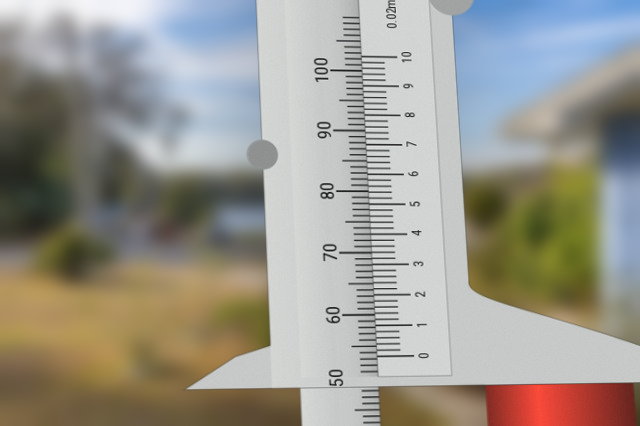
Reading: 53.4 mm
